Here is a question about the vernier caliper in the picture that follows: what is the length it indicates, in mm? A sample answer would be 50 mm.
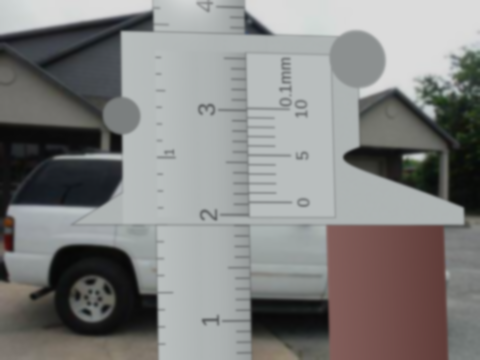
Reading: 21.2 mm
